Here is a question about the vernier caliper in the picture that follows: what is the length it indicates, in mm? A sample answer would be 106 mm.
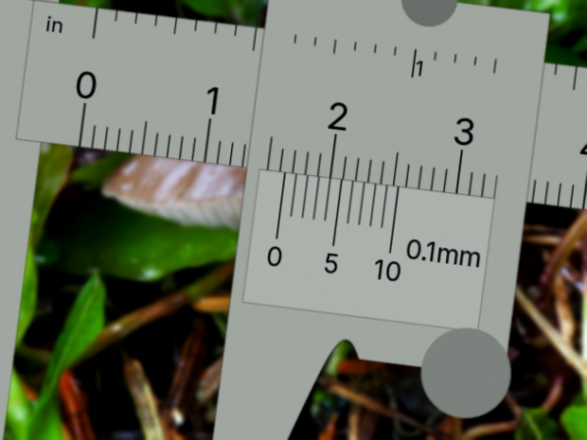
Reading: 16.4 mm
